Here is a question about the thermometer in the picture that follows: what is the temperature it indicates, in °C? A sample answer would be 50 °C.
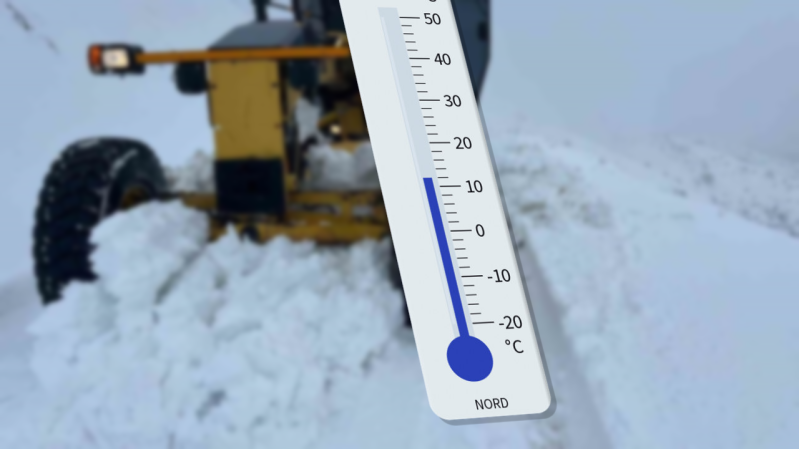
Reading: 12 °C
